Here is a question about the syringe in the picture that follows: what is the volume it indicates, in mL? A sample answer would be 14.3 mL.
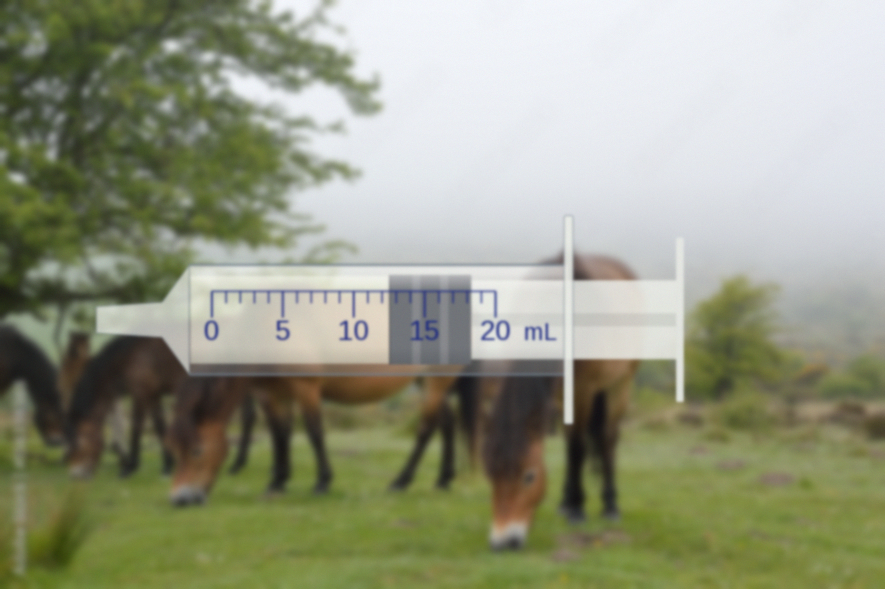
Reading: 12.5 mL
